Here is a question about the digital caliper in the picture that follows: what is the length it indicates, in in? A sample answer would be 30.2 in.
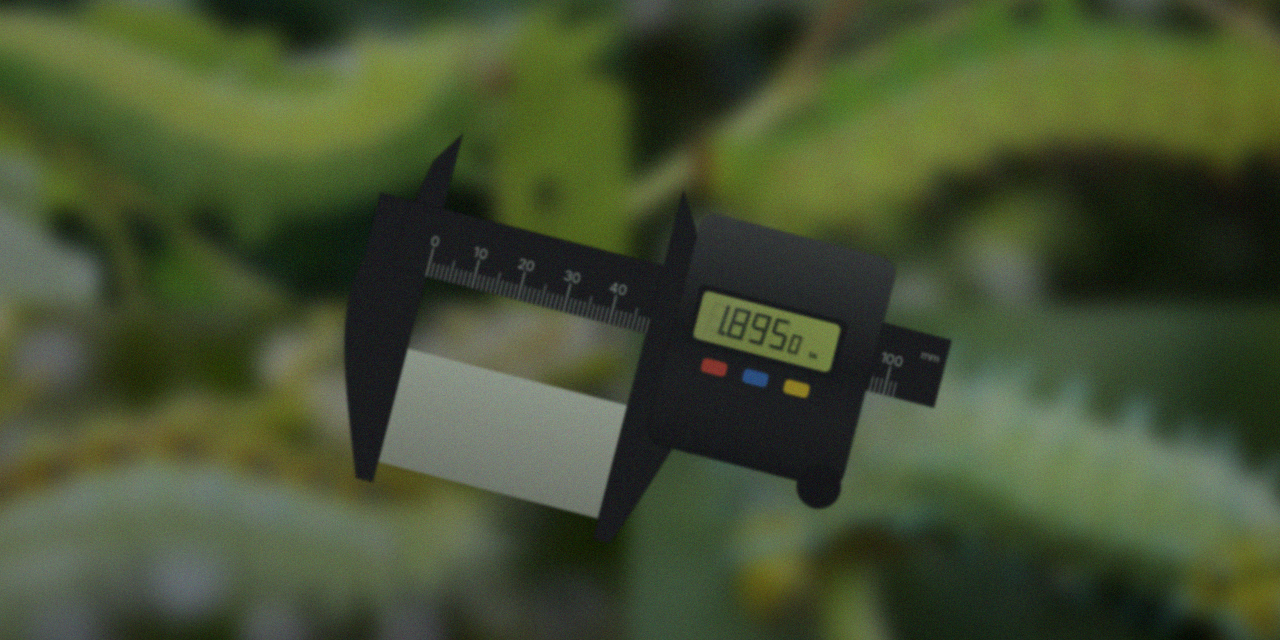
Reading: 1.8950 in
